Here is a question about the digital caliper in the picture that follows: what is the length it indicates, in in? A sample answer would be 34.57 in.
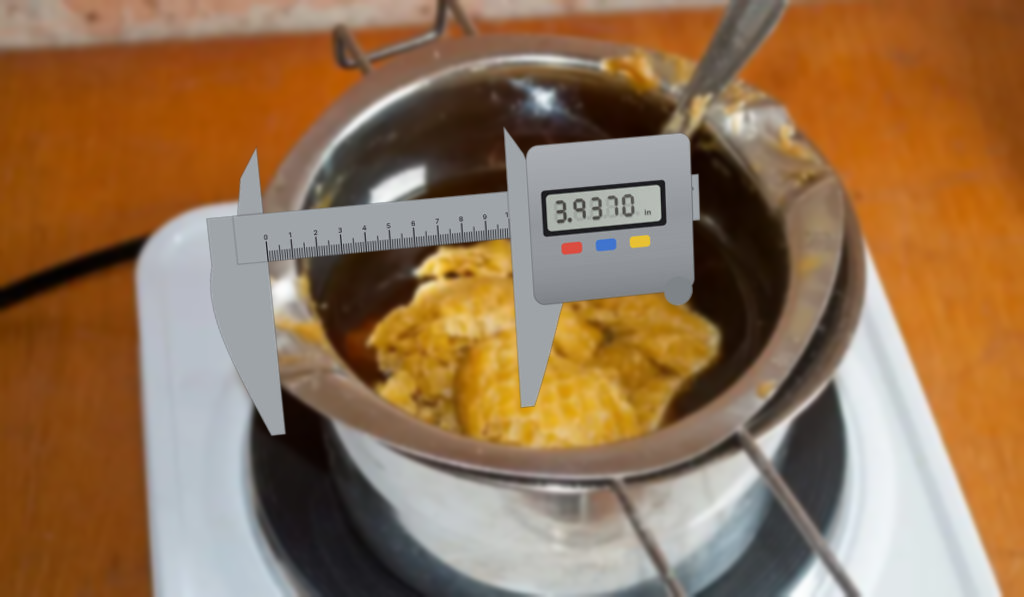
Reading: 3.9370 in
